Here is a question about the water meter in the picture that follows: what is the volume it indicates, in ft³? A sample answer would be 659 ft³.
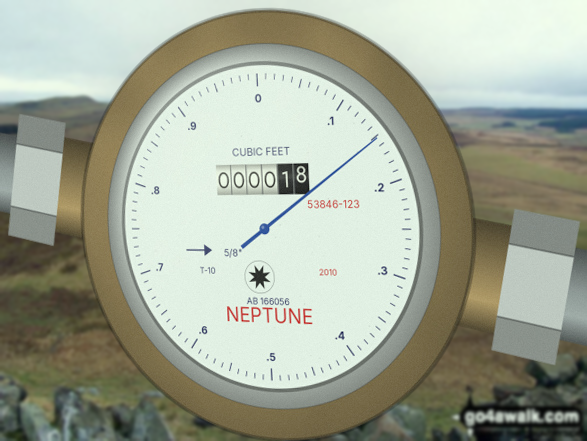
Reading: 18.15 ft³
